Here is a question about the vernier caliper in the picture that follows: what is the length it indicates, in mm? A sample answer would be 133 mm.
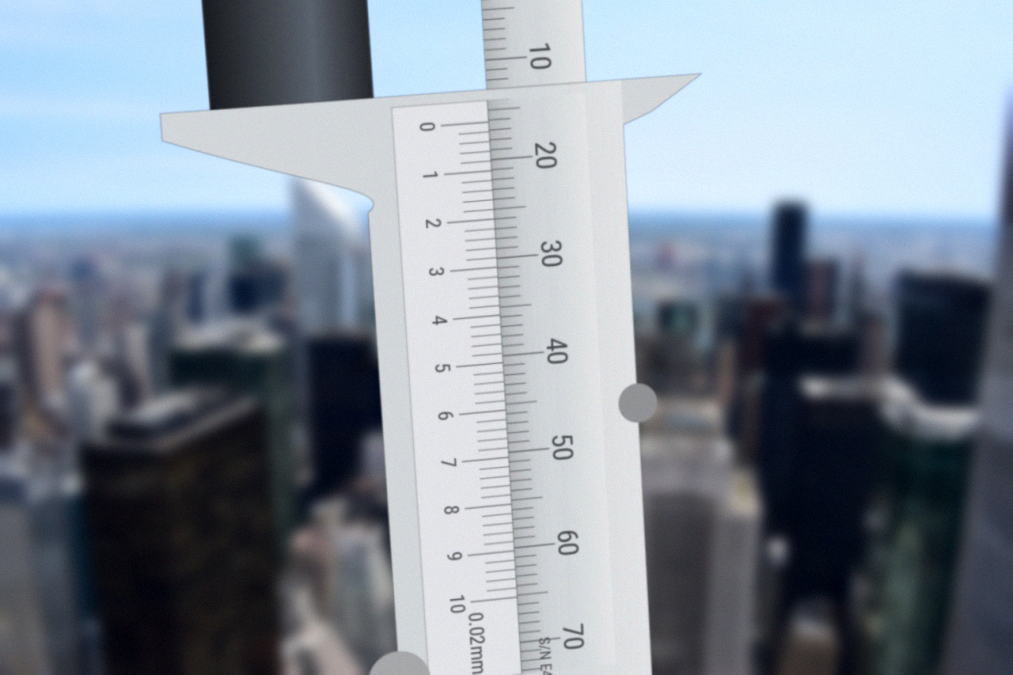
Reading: 16.2 mm
